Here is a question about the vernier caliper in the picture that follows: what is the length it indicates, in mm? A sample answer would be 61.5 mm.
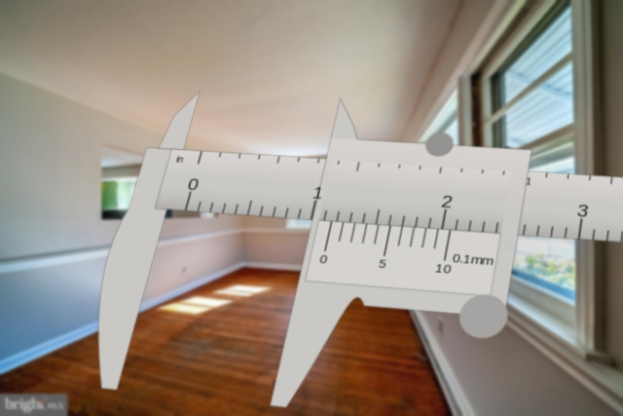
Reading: 11.6 mm
